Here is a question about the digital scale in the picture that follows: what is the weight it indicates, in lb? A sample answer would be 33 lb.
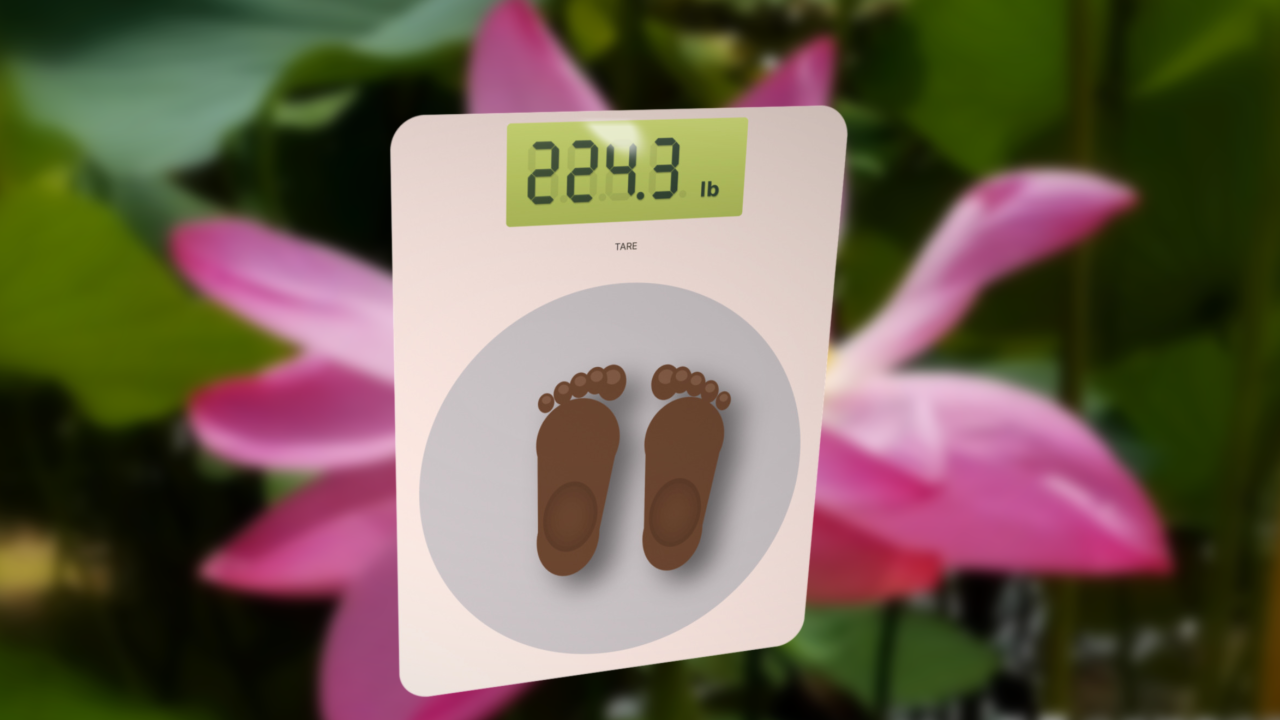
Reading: 224.3 lb
